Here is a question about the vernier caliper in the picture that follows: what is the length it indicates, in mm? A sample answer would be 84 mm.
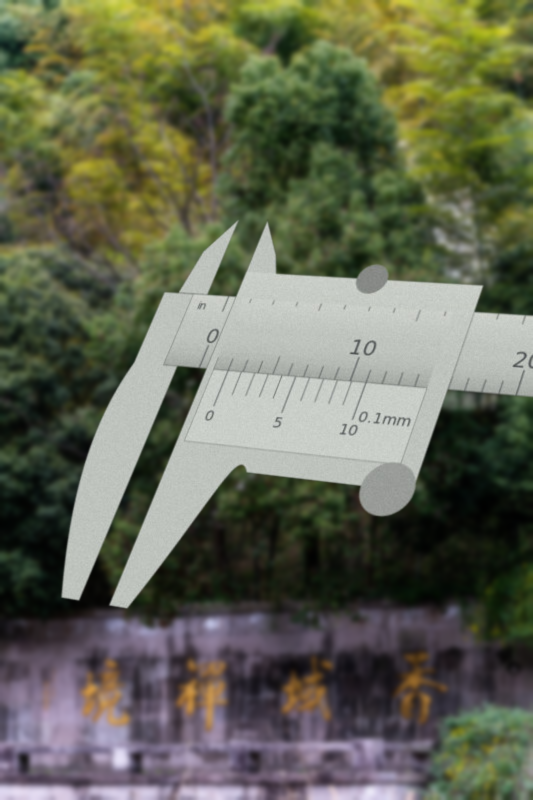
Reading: 2.0 mm
